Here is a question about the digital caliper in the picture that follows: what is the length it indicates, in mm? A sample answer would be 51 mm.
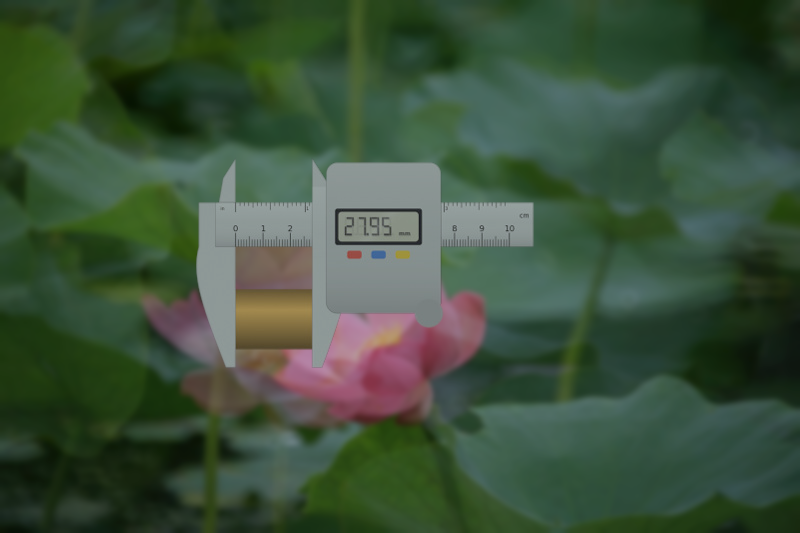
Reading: 27.95 mm
